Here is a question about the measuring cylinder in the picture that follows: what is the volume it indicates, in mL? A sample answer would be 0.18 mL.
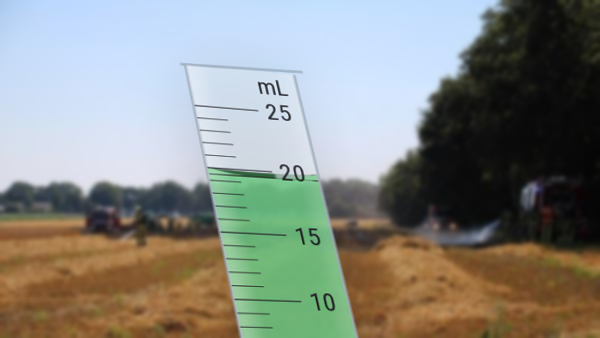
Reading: 19.5 mL
